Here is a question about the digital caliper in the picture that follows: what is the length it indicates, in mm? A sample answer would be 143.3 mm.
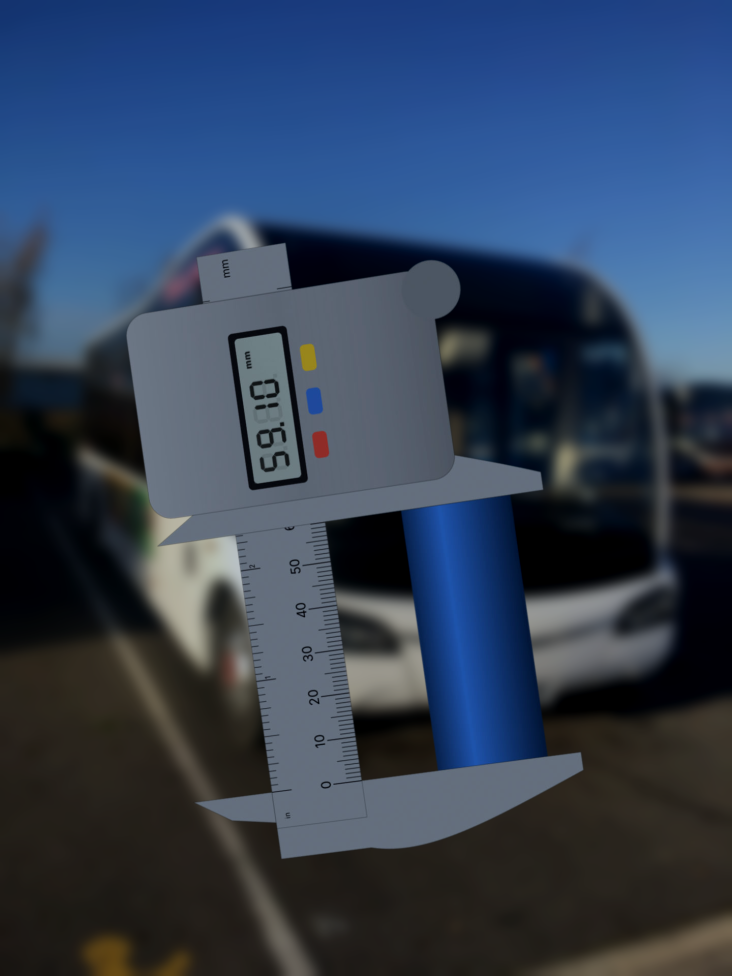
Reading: 59.10 mm
